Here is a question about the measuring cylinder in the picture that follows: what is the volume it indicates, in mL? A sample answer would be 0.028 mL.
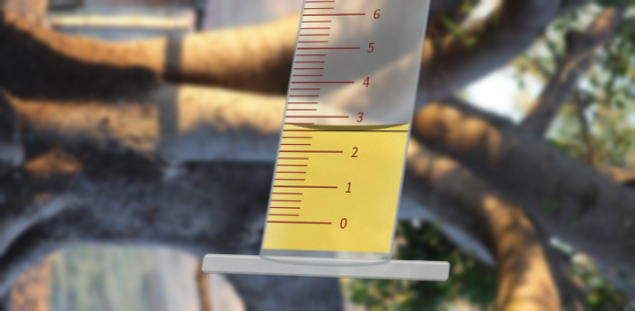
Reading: 2.6 mL
